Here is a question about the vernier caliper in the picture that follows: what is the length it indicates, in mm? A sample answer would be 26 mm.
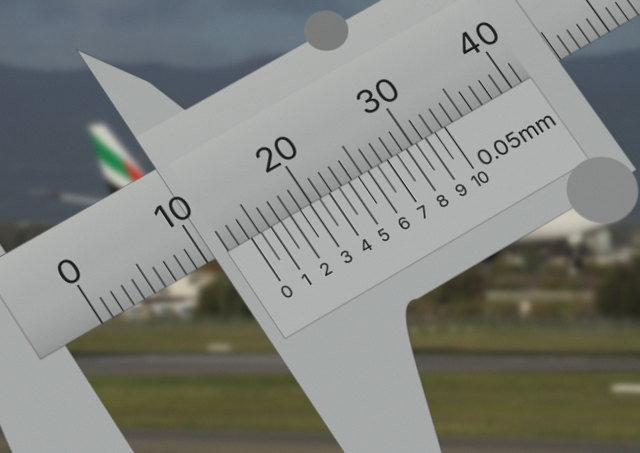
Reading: 14.2 mm
